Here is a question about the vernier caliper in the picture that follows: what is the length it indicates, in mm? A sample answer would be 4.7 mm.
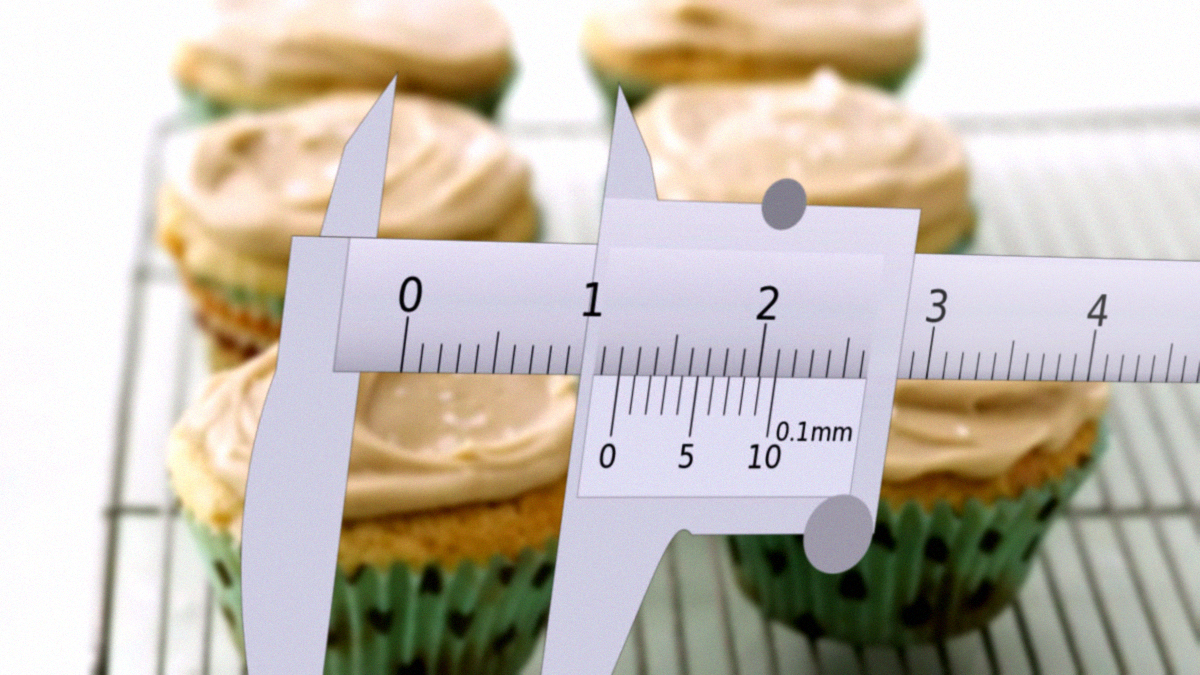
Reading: 12.0 mm
